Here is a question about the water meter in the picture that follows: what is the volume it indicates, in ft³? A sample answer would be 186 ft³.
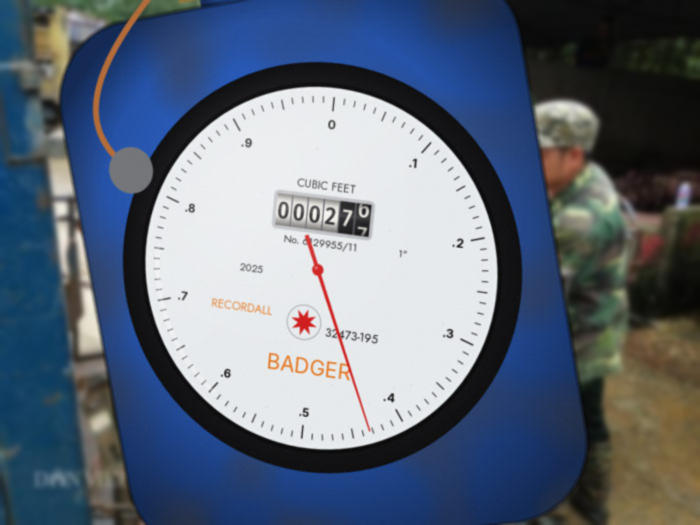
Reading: 276.43 ft³
